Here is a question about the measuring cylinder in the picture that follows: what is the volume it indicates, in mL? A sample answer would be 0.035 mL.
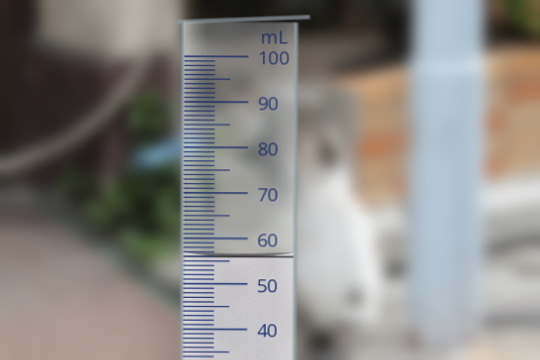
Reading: 56 mL
